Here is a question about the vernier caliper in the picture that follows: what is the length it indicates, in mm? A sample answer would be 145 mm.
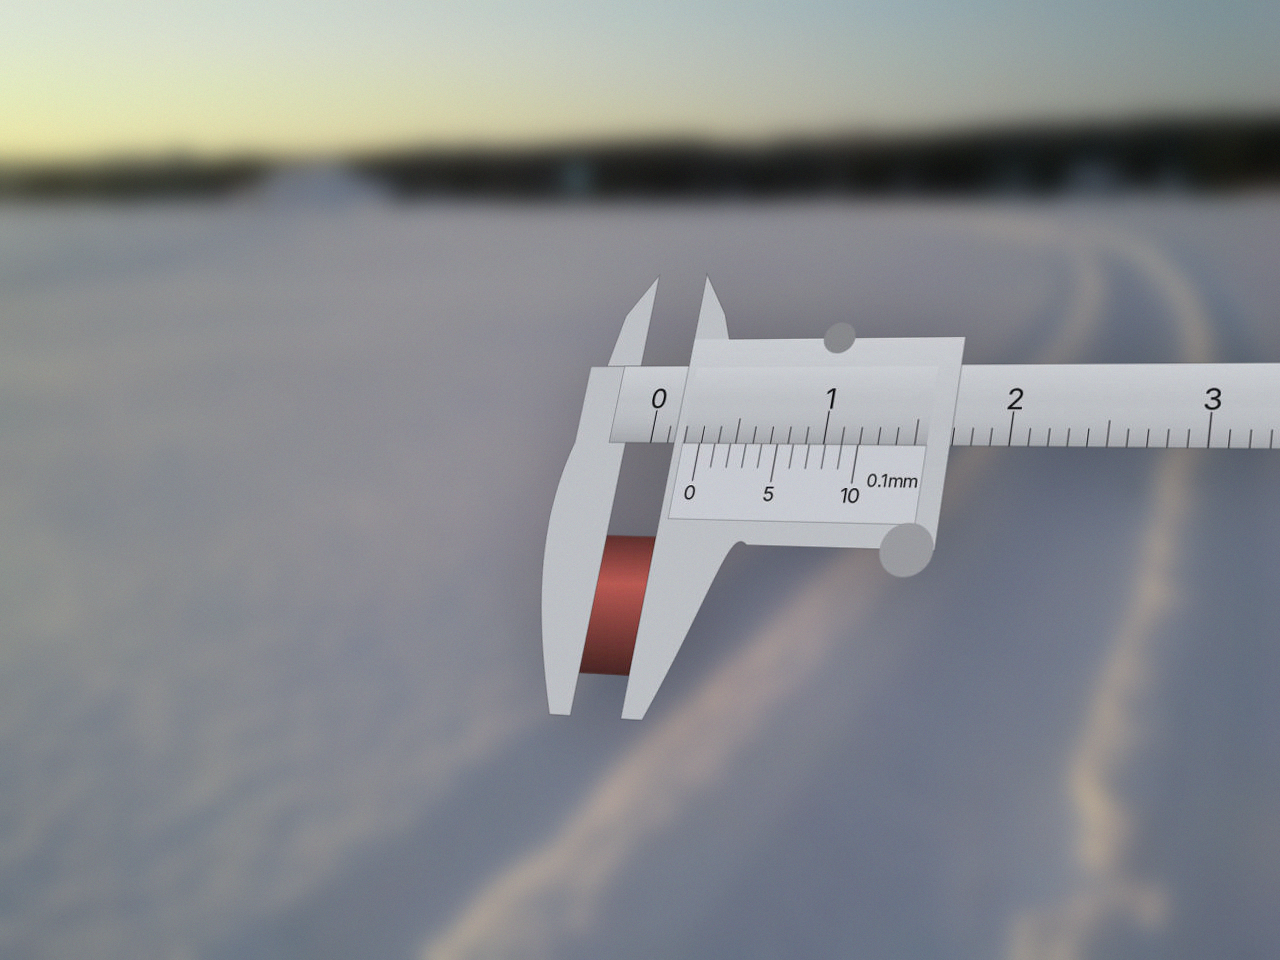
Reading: 2.9 mm
